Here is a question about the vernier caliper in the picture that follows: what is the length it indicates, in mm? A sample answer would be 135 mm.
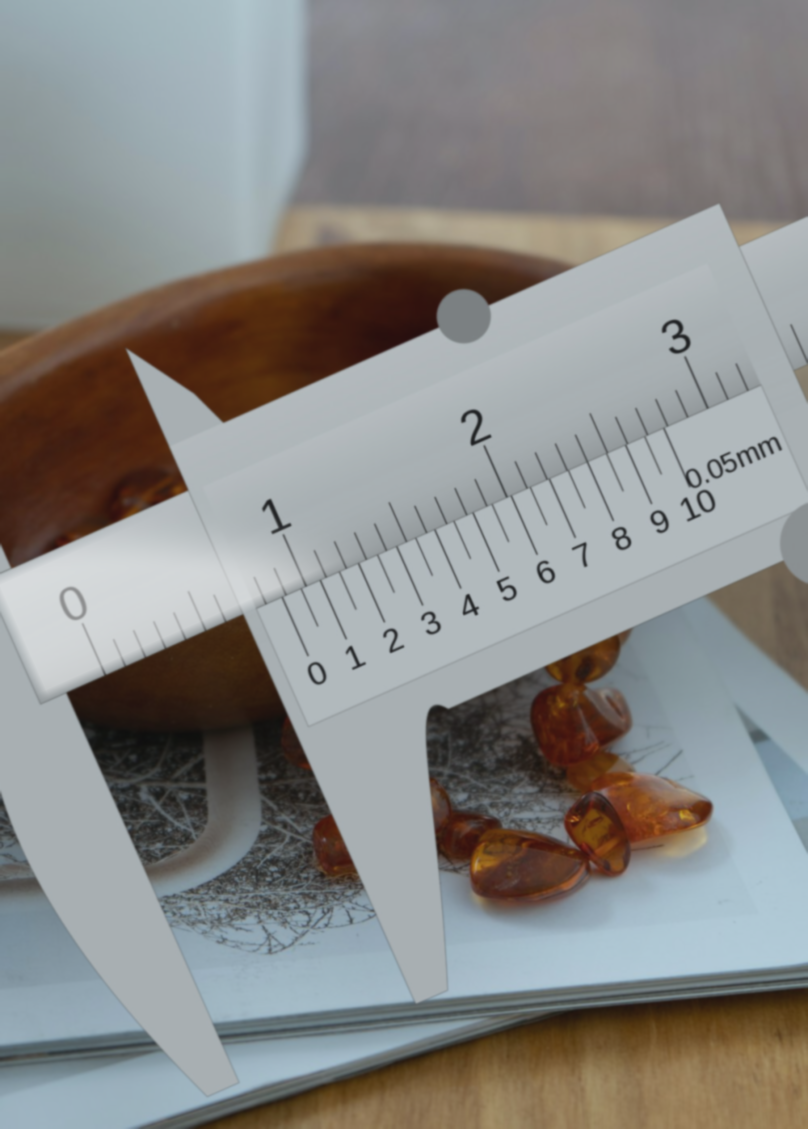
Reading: 8.8 mm
